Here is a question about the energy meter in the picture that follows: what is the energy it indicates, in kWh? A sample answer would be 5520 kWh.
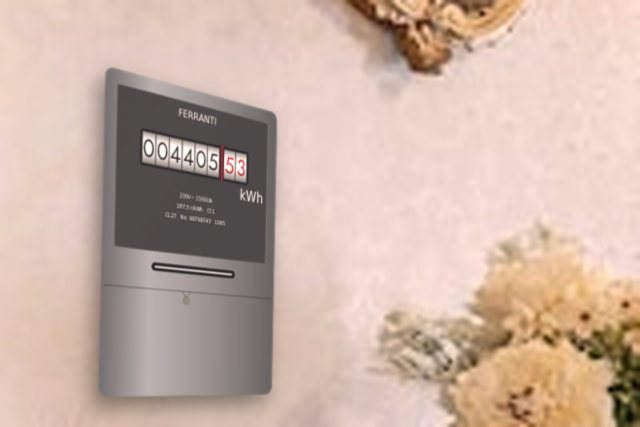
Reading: 4405.53 kWh
